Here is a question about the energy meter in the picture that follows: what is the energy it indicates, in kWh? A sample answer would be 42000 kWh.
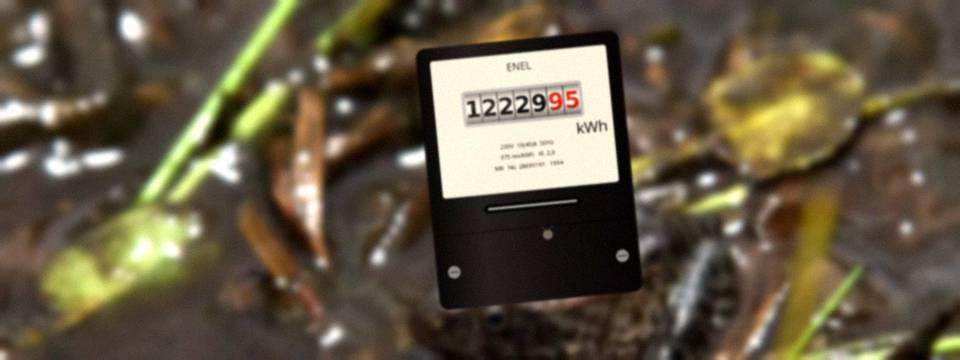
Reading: 12229.95 kWh
